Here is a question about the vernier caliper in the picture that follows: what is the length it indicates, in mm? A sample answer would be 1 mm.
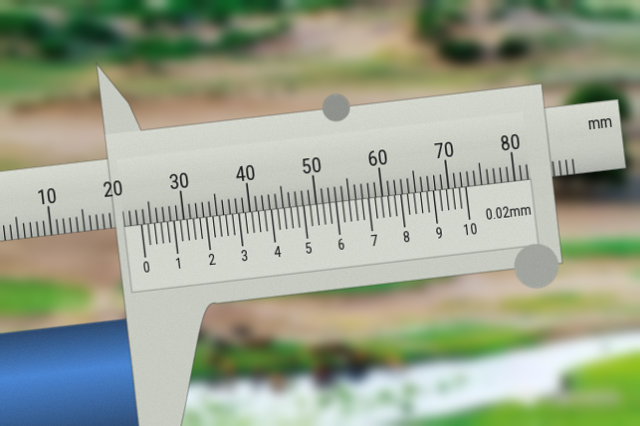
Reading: 23.6 mm
